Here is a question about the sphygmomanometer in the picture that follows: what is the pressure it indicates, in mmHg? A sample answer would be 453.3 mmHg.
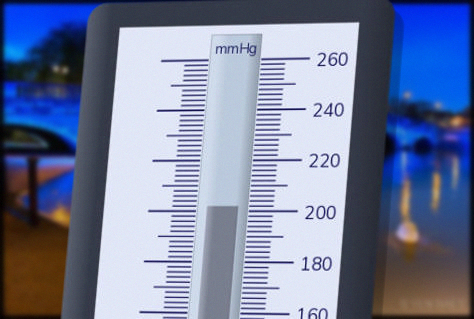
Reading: 202 mmHg
